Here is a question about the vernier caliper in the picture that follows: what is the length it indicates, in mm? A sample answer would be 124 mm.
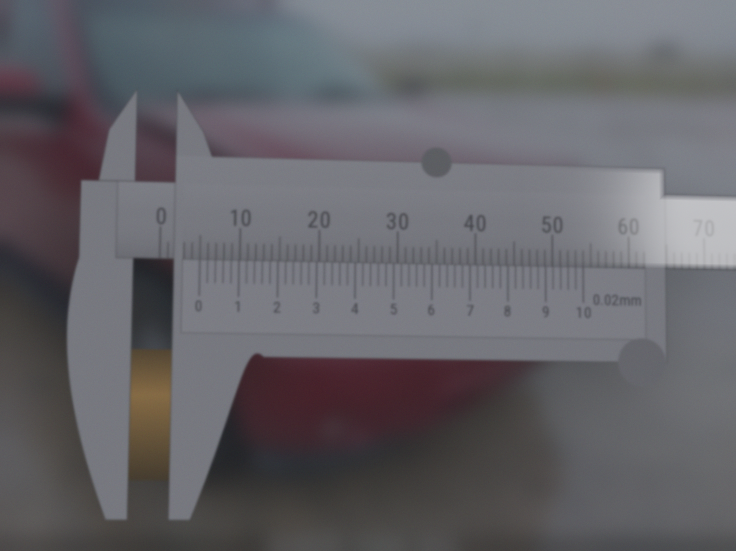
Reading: 5.0 mm
